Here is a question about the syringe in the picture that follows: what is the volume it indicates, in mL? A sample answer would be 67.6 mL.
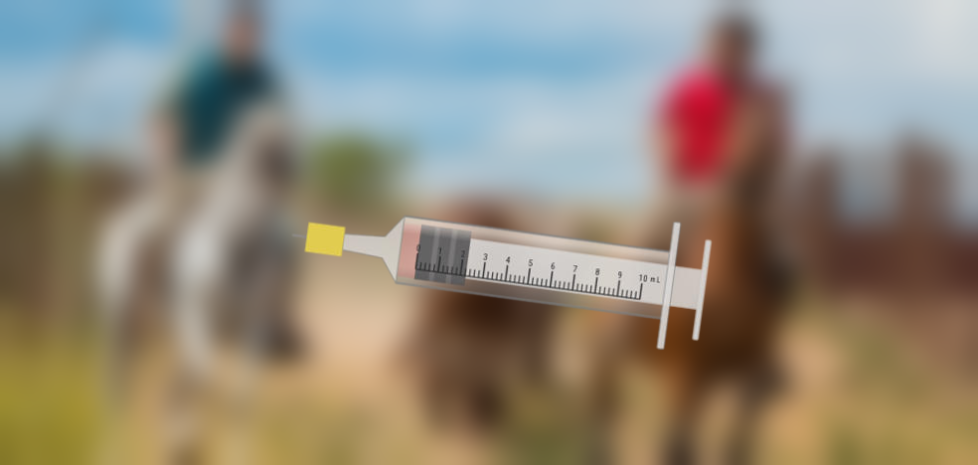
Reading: 0 mL
